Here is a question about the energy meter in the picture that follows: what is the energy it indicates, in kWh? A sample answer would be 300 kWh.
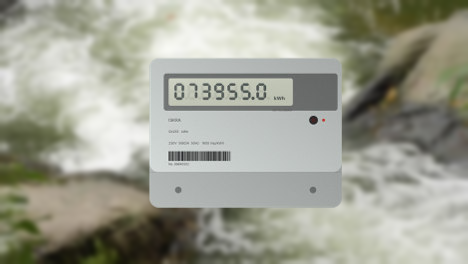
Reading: 73955.0 kWh
